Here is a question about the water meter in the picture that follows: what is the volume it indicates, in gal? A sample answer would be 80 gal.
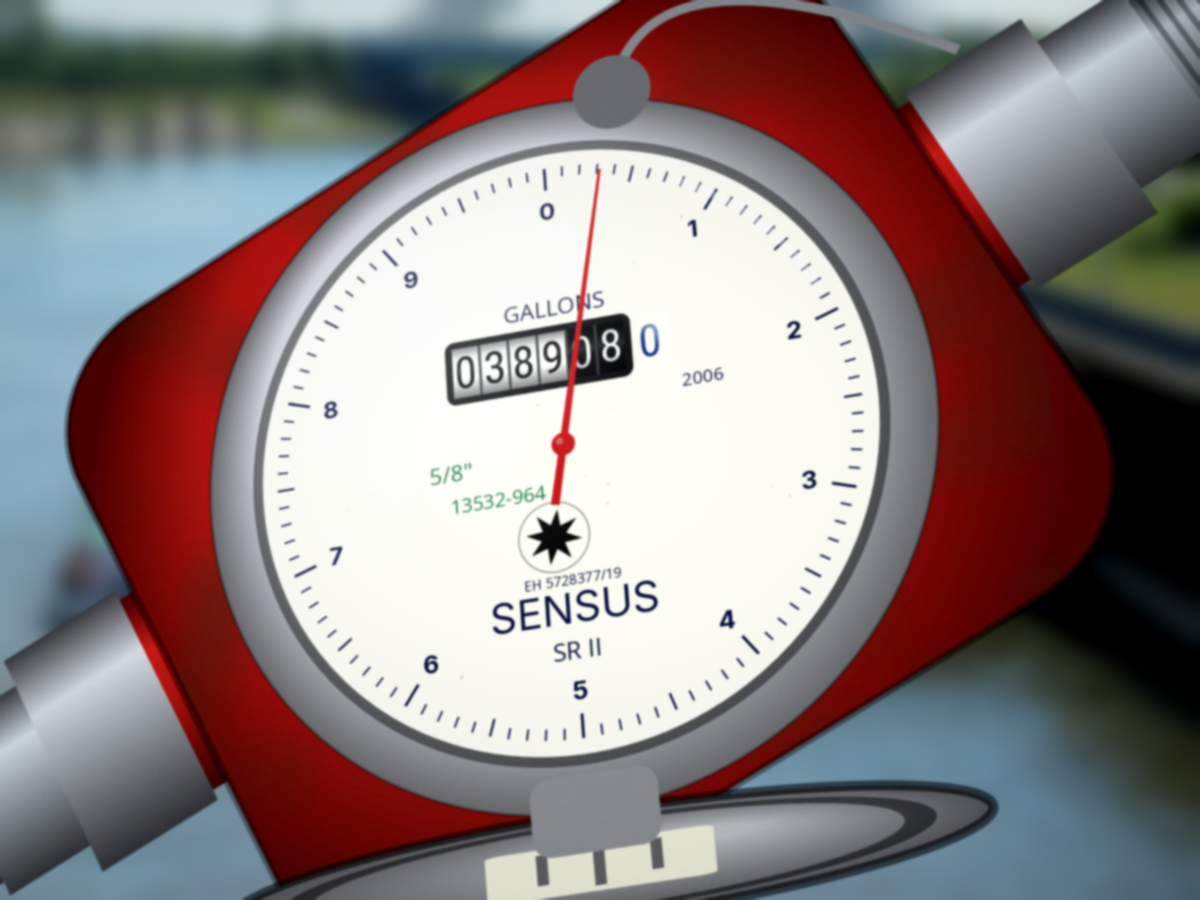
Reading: 389080.3 gal
